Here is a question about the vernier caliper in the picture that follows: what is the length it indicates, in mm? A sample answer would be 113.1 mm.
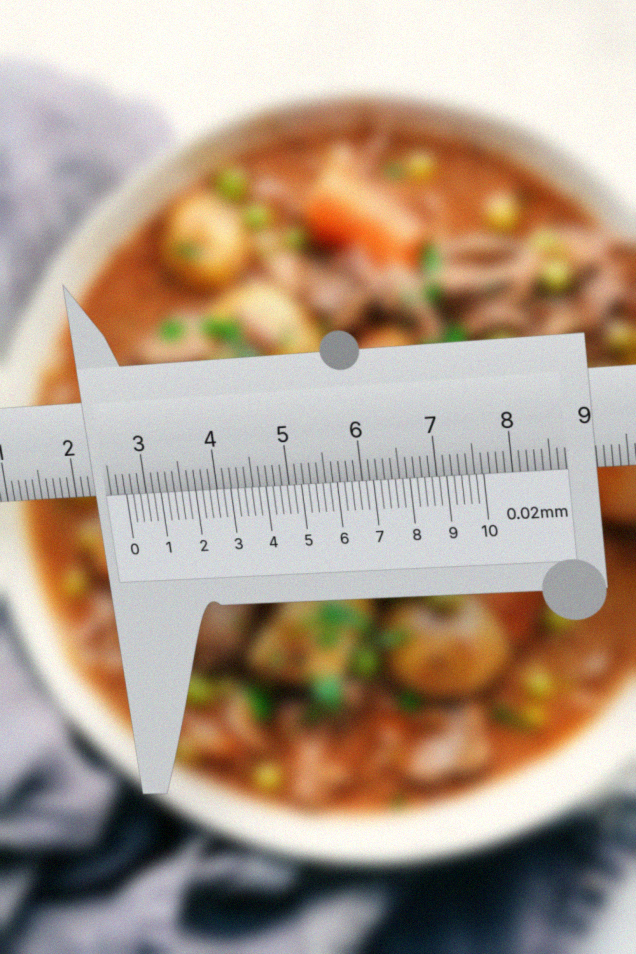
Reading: 27.2 mm
